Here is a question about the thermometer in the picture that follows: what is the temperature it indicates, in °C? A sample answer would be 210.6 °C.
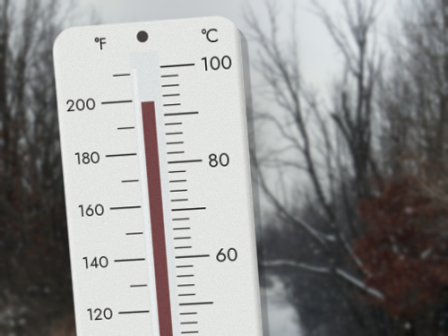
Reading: 93 °C
